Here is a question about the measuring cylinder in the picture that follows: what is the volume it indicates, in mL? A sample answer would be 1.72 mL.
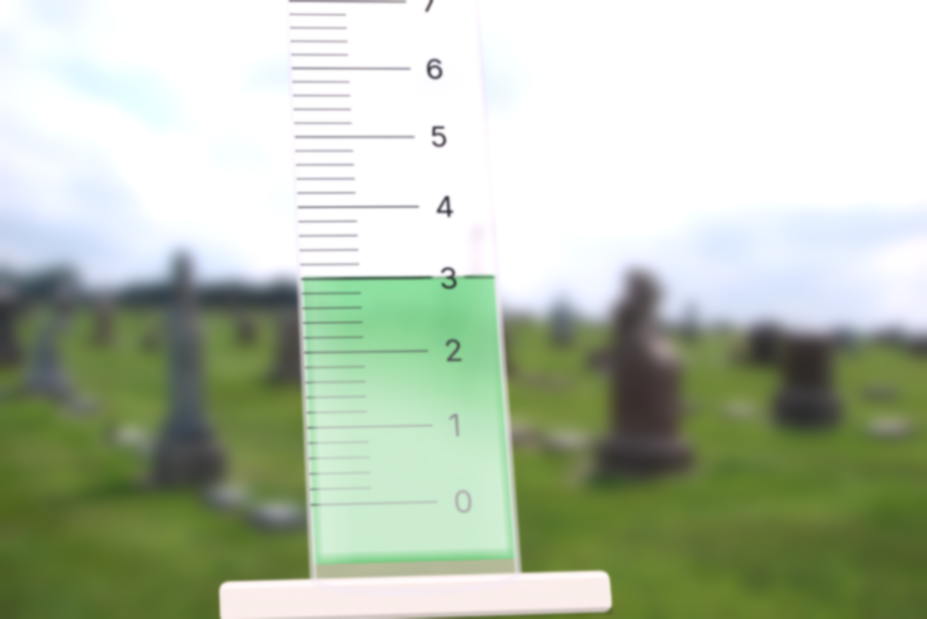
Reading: 3 mL
